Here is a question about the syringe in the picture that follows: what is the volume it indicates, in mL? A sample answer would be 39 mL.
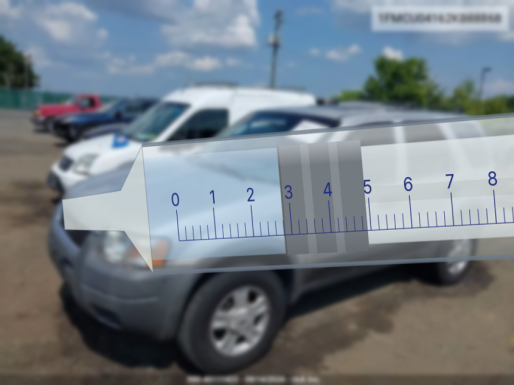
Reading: 2.8 mL
